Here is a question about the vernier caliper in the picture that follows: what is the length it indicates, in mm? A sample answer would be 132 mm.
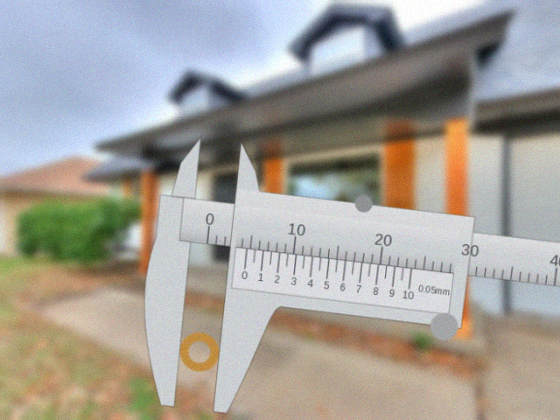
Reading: 4.6 mm
